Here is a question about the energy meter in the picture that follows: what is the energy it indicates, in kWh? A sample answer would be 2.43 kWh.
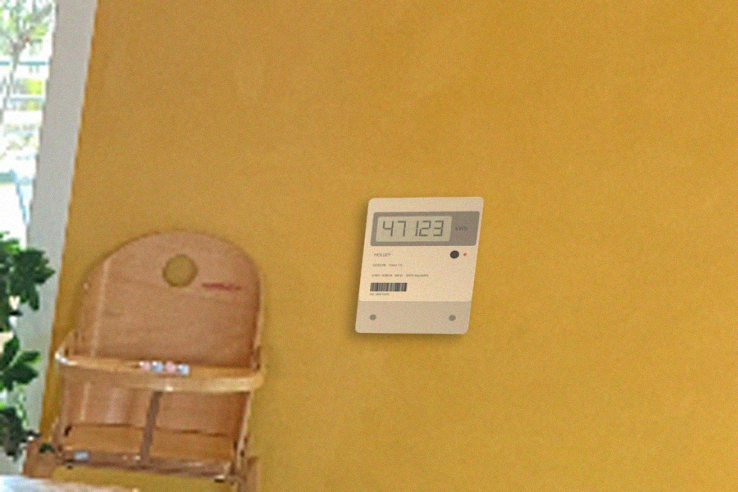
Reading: 47123 kWh
